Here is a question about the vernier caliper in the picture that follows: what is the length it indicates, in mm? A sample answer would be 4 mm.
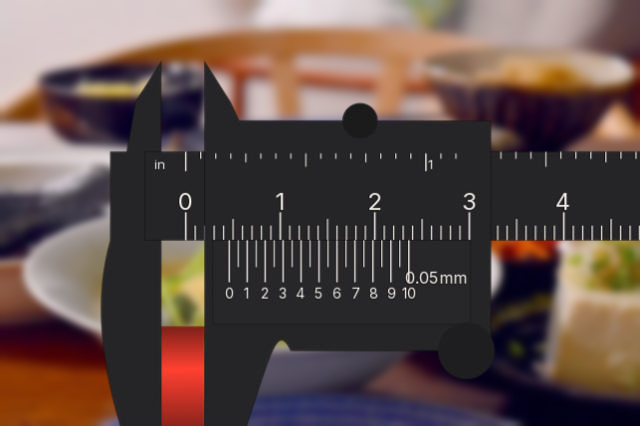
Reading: 4.6 mm
